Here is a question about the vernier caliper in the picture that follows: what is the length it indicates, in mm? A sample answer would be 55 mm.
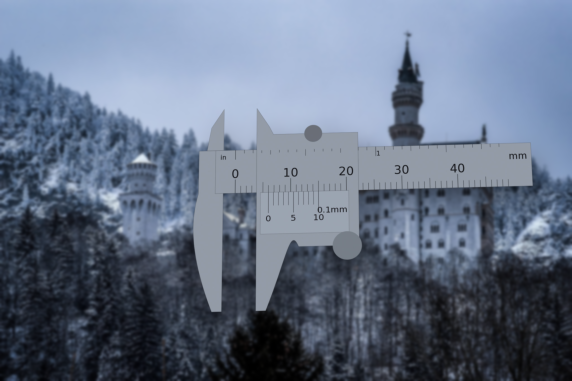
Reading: 6.0 mm
